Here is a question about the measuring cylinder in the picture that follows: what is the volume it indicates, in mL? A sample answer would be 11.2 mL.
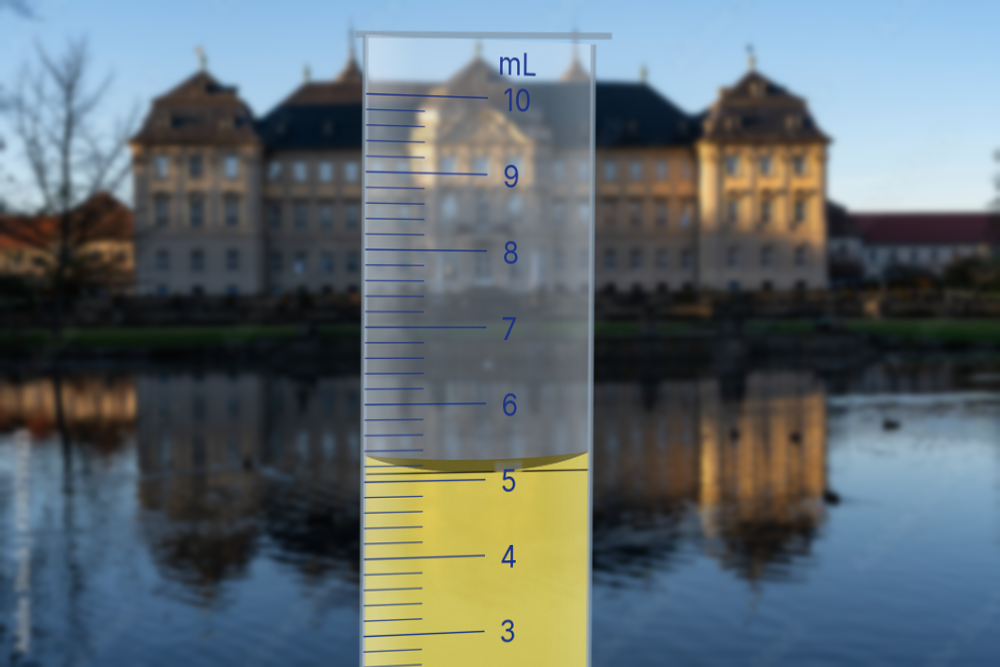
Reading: 5.1 mL
